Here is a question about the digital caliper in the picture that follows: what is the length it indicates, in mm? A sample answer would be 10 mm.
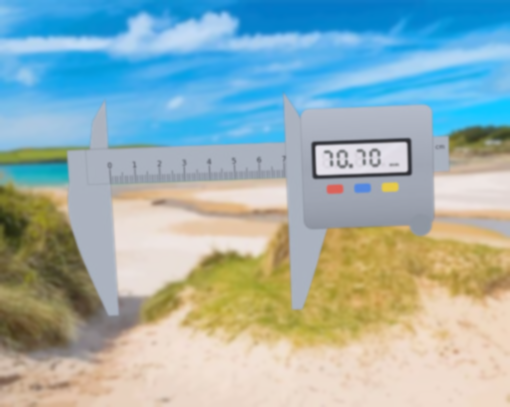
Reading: 70.70 mm
